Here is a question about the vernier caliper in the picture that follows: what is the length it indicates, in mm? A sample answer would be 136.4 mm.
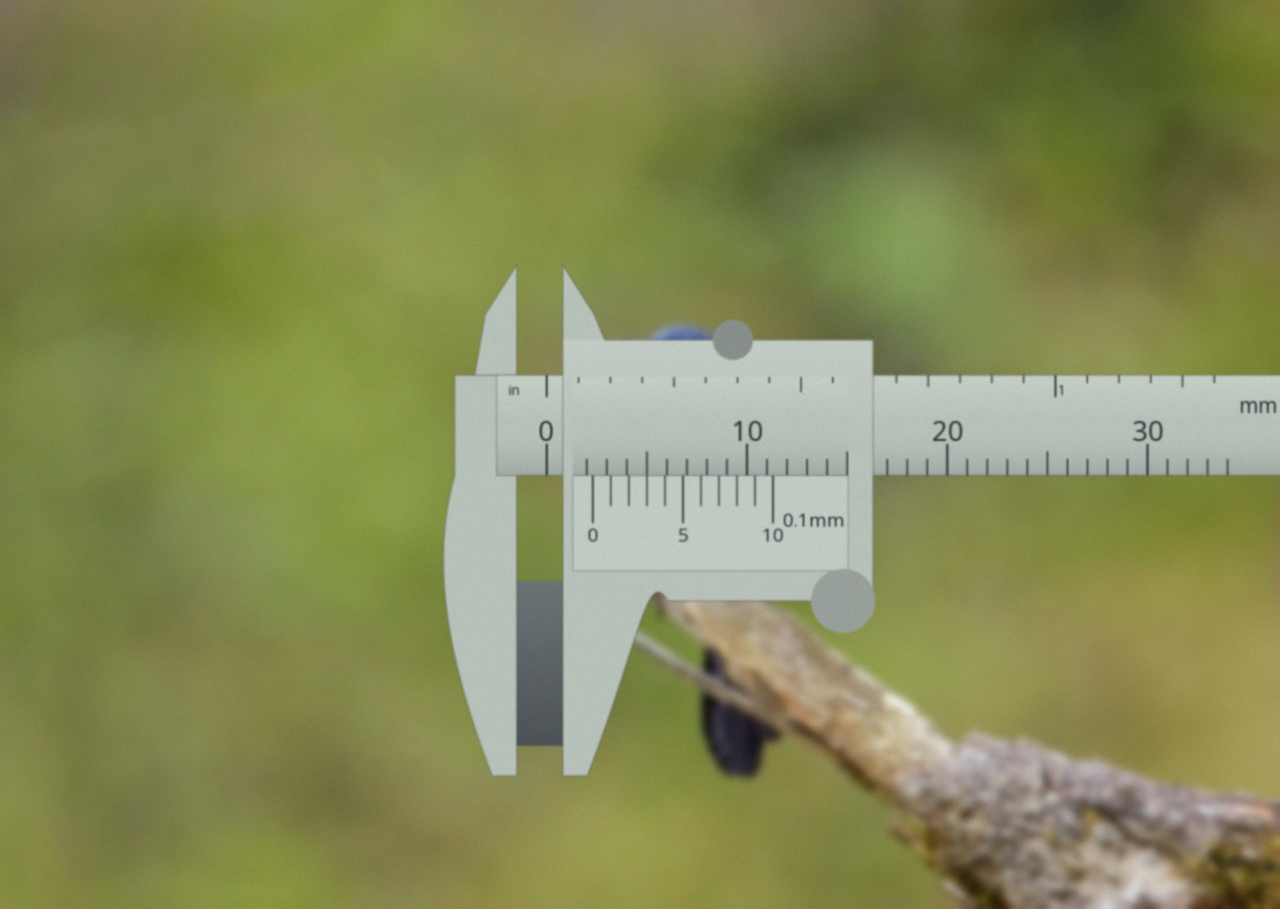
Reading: 2.3 mm
